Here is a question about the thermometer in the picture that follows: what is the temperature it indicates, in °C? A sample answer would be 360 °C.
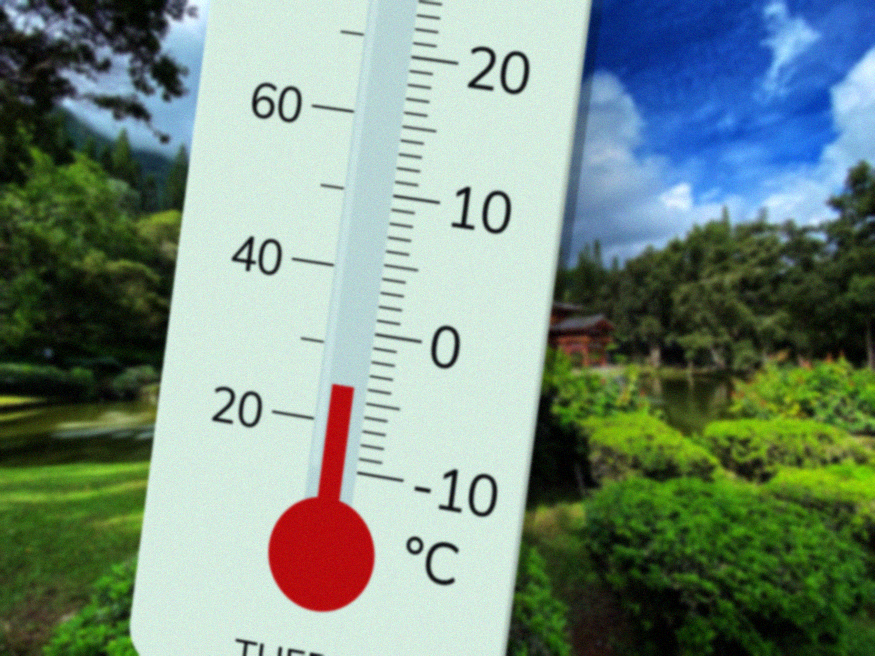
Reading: -4 °C
